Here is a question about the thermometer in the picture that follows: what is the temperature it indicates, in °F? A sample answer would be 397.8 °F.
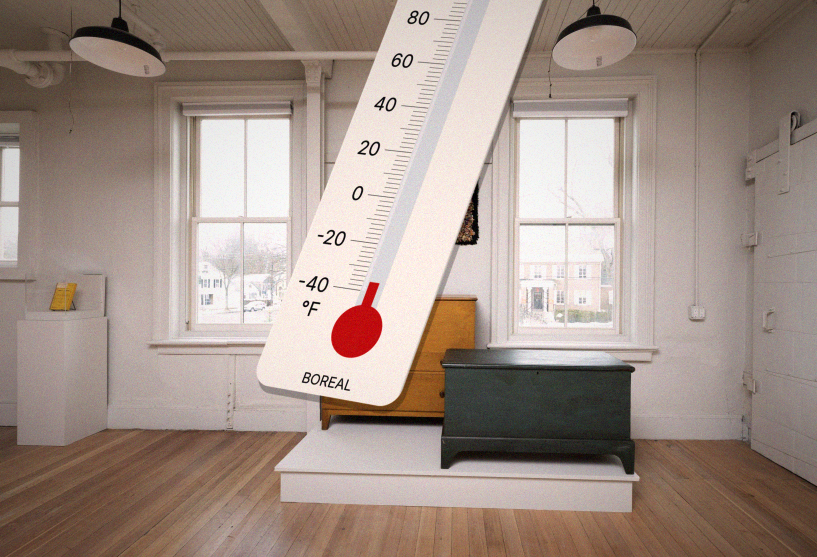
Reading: -36 °F
